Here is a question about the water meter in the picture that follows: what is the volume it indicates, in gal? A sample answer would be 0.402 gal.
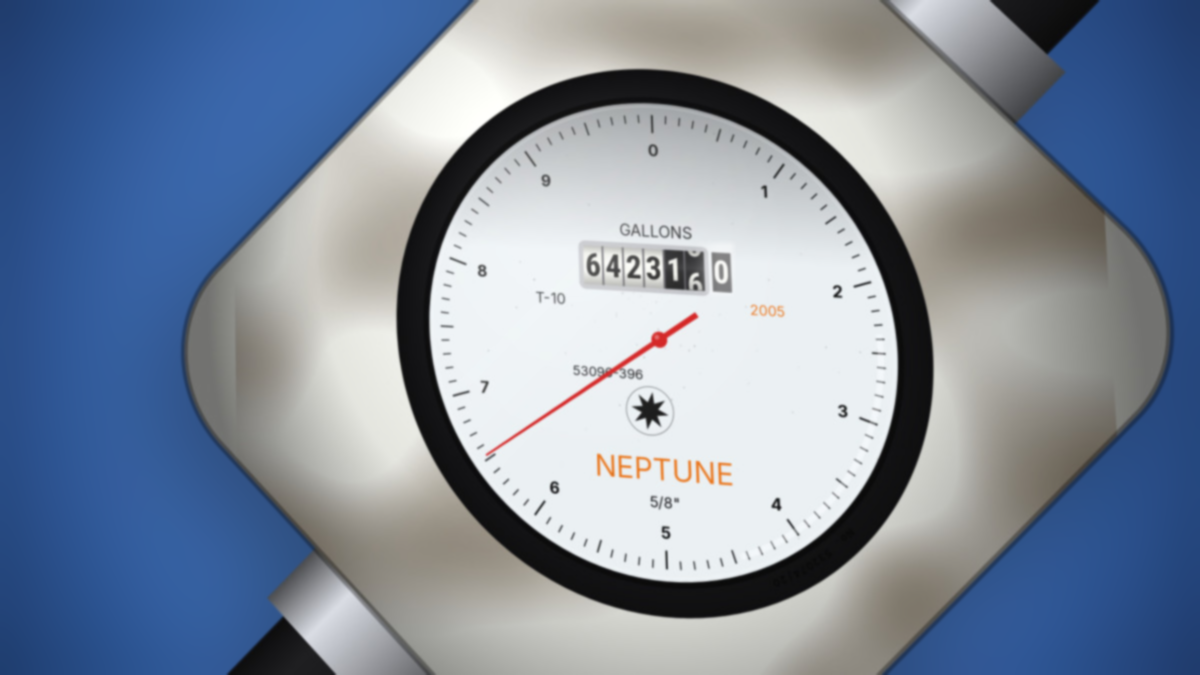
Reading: 6423156.5 gal
